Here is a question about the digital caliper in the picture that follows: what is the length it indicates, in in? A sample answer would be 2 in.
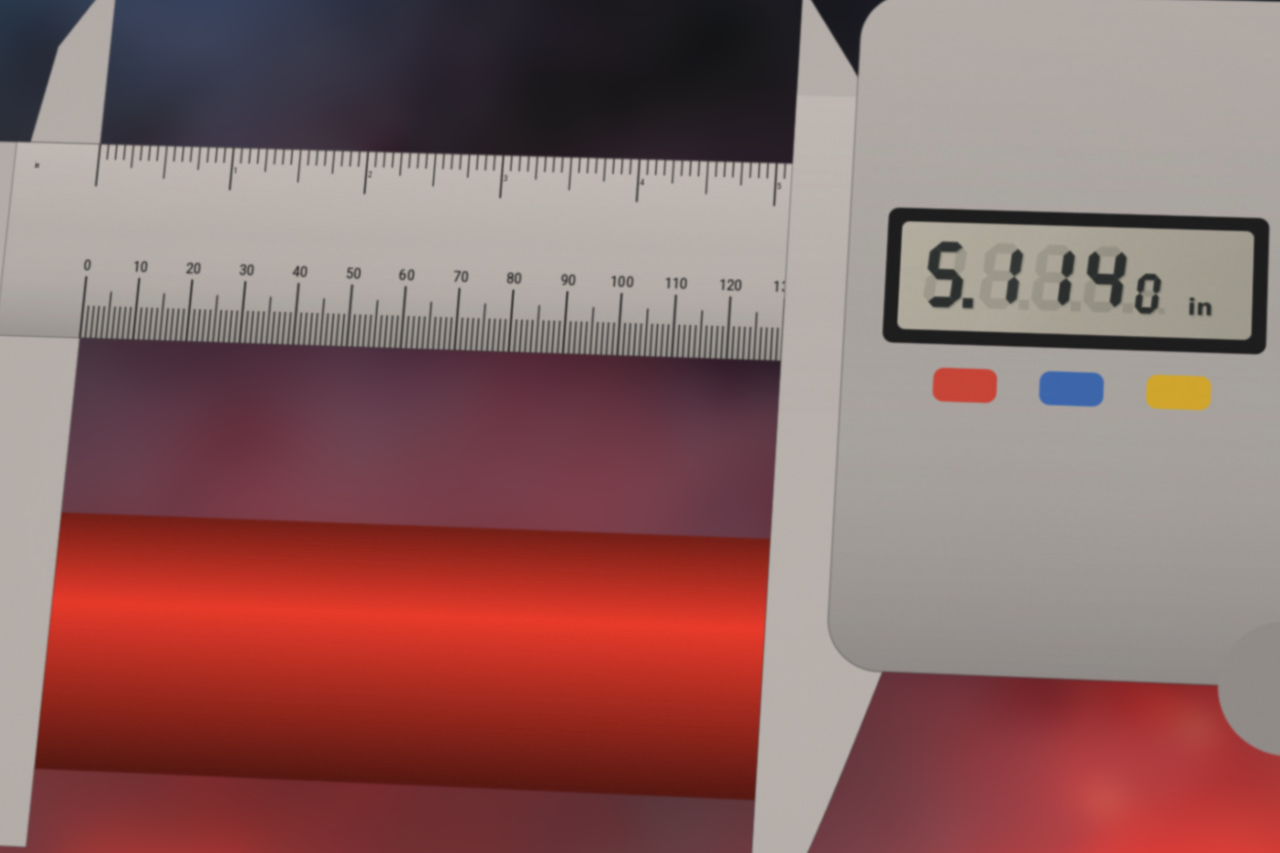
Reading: 5.1140 in
